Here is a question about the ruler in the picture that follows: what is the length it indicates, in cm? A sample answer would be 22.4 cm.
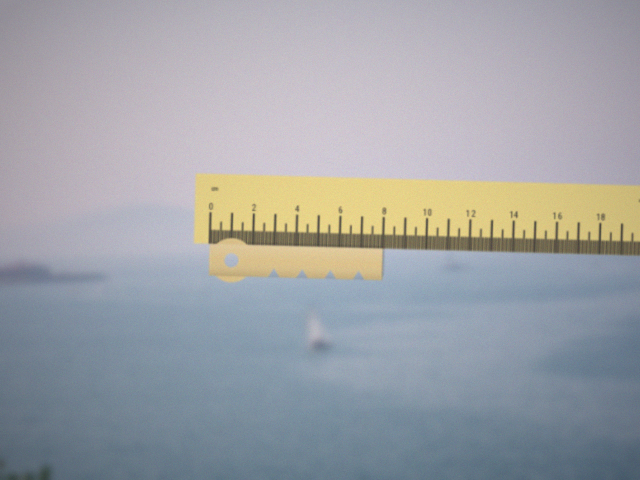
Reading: 8 cm
